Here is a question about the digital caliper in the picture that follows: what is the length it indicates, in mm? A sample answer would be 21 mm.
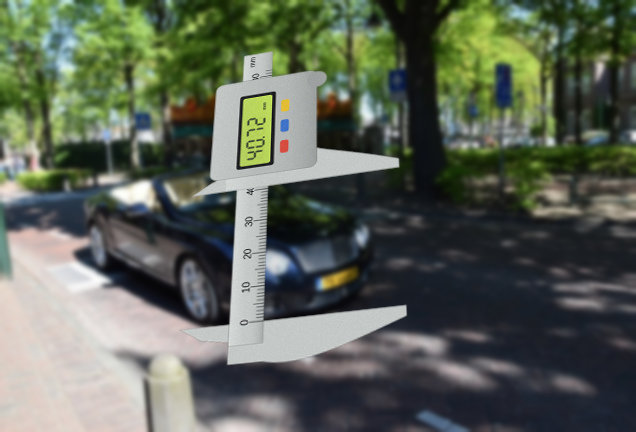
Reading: 40.72 mm
